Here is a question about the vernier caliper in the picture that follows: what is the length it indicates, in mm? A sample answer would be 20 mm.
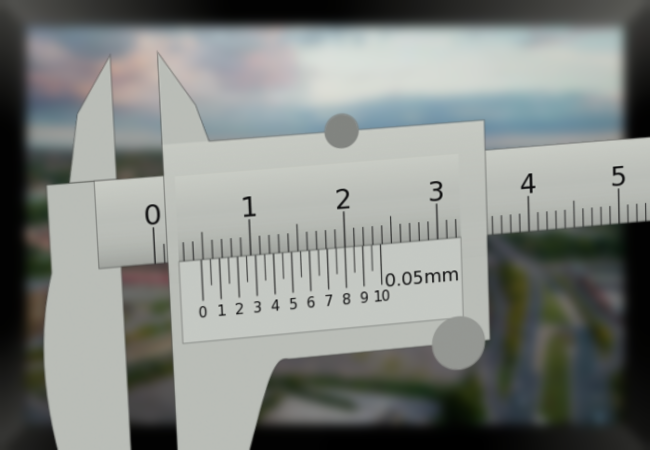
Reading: 4.8 mm
